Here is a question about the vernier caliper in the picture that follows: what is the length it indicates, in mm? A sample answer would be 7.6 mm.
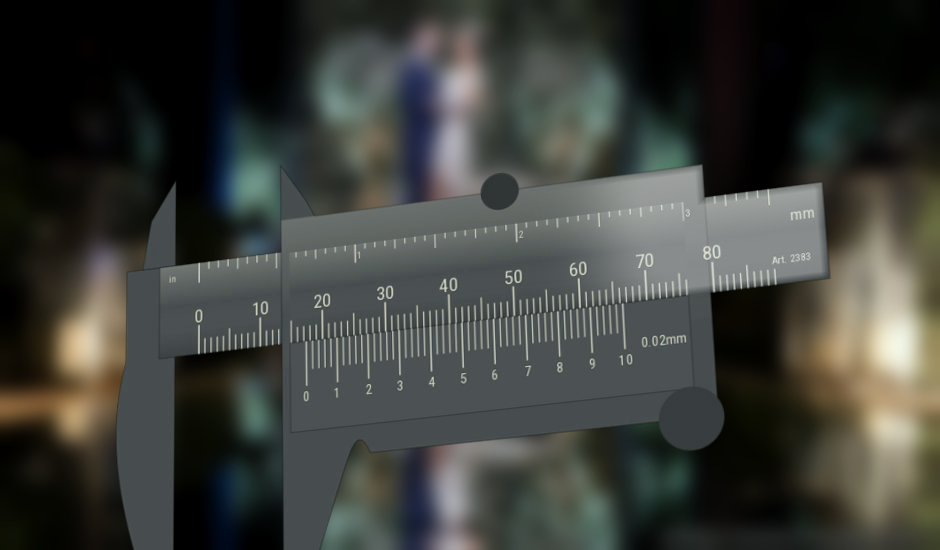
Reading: 17.4 mm
